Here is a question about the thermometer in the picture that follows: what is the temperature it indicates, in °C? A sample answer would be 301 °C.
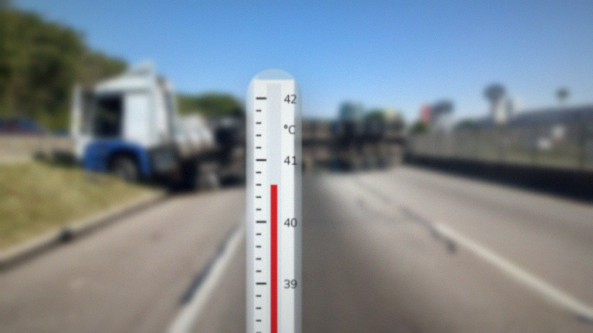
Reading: 40.6 °C
